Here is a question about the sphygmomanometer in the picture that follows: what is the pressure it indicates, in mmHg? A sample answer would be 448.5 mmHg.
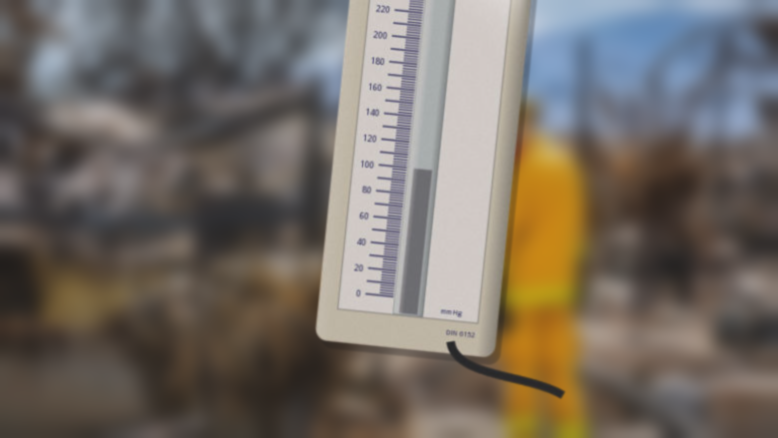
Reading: 100 mmHg
